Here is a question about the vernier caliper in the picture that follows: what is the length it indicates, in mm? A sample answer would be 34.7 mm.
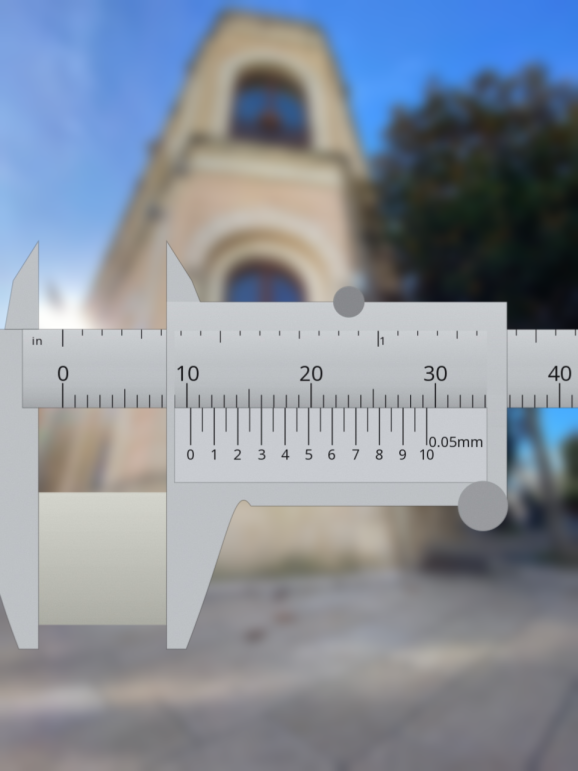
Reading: 10.3 mm
